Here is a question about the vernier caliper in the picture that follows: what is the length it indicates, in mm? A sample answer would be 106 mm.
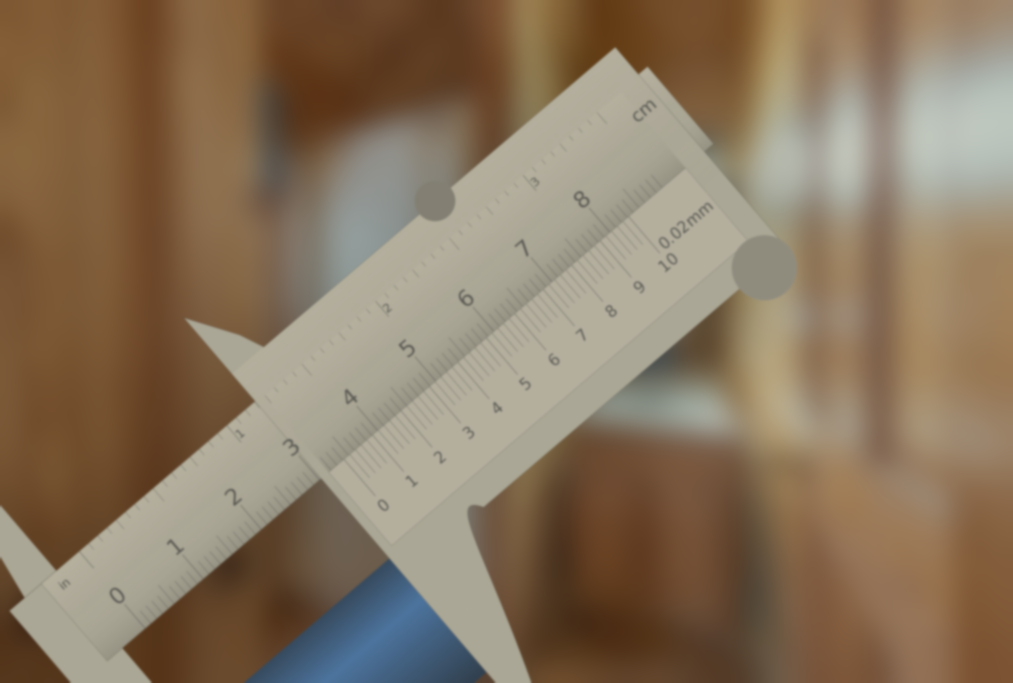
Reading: 34.2 mm
